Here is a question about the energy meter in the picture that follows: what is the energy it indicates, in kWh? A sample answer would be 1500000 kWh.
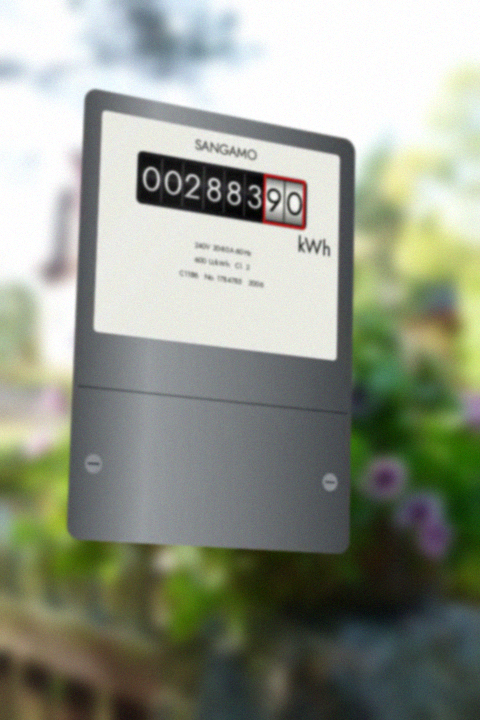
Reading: 2883.90 kWh
